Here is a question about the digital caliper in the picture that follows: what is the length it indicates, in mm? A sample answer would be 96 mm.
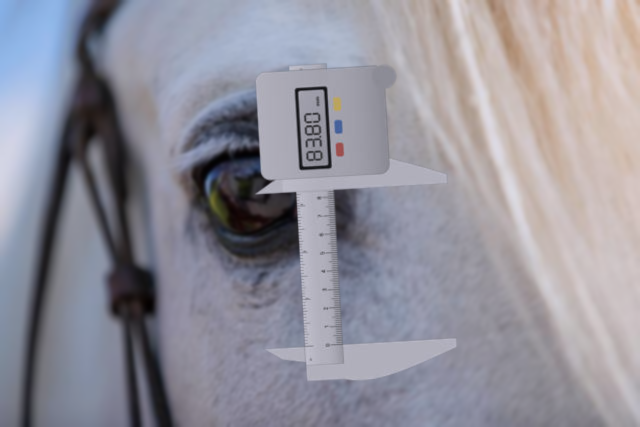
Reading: 83.80 mm
